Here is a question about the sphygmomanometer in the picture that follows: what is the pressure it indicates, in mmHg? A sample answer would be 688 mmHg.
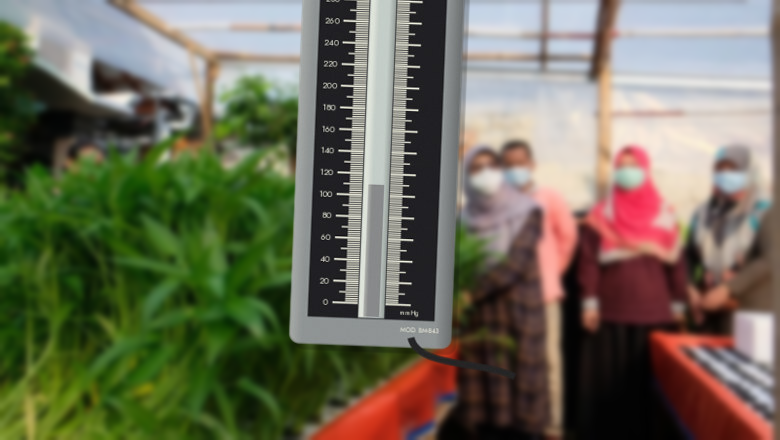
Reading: 110 mmHg
